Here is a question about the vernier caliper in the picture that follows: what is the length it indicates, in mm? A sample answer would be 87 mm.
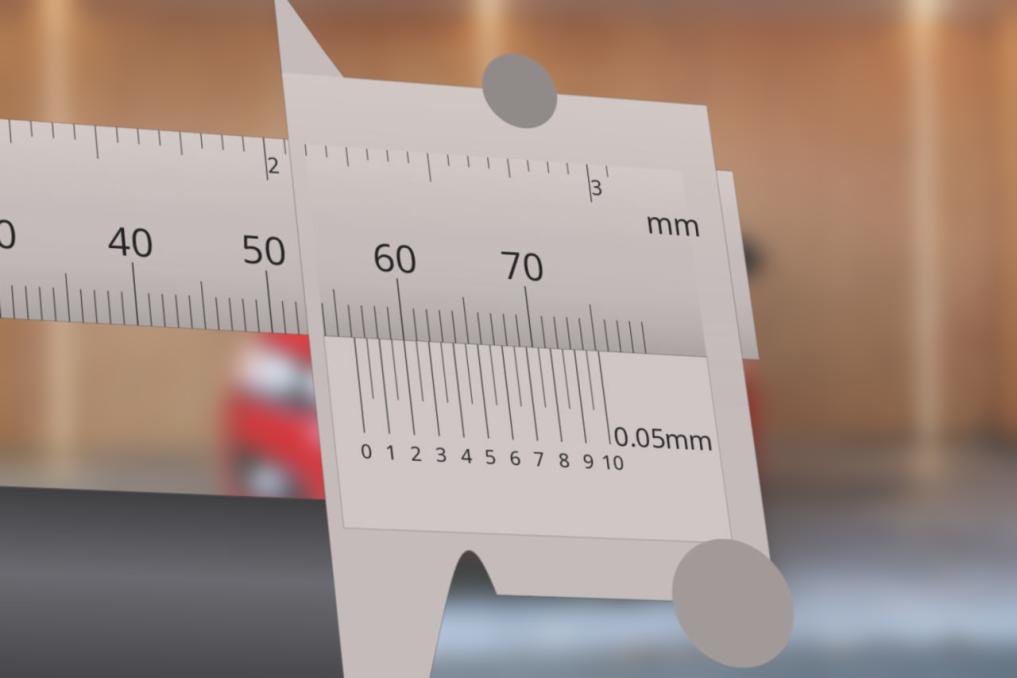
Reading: 56.2 mm
